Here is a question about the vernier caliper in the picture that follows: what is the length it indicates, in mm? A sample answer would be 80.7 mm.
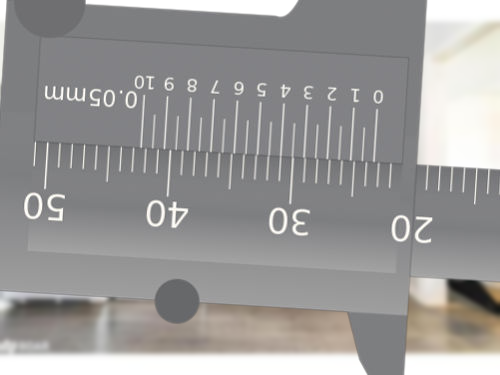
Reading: 23.4 mm
